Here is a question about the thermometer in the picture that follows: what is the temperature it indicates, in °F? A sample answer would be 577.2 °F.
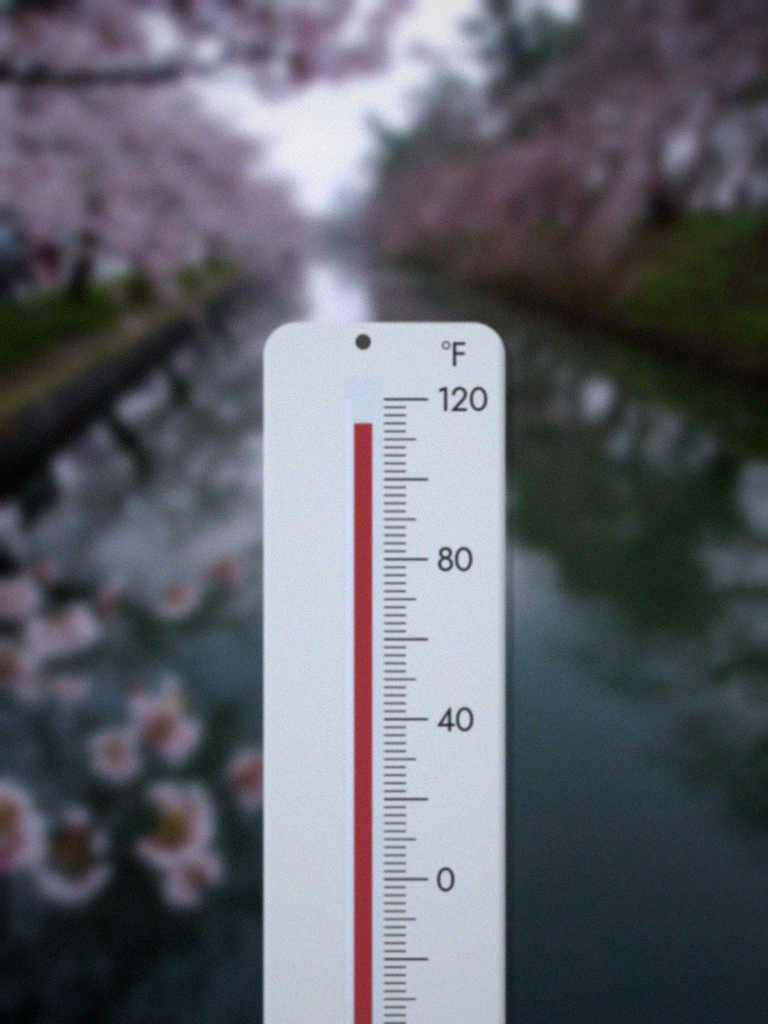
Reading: 114 °F
